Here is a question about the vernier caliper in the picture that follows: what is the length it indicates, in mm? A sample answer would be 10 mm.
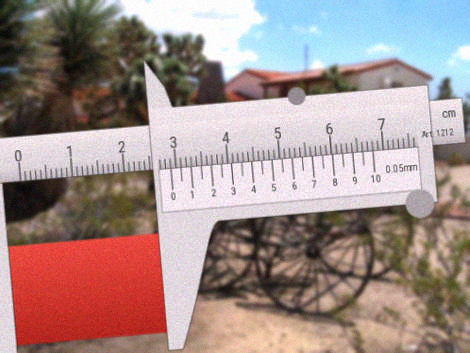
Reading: 29.0 mm
